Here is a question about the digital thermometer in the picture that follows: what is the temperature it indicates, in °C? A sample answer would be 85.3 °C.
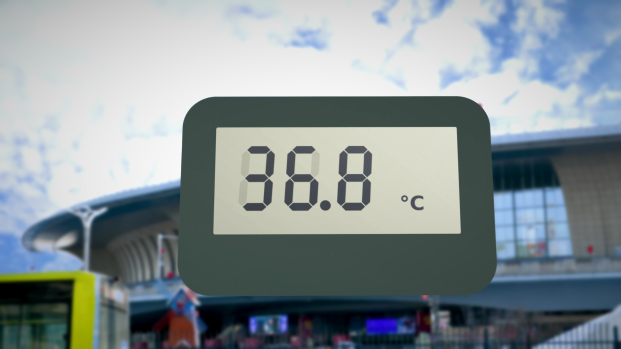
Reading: 36.8 °C
